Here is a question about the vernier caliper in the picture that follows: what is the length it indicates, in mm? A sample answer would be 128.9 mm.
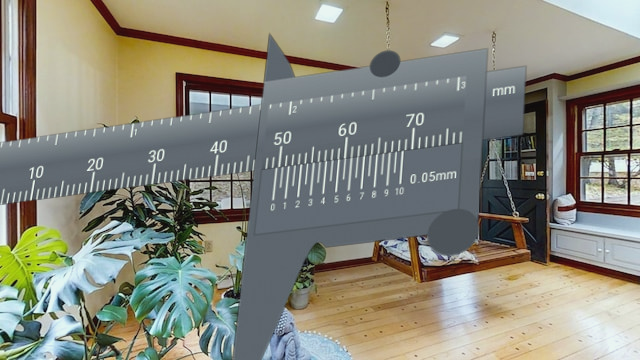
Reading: 49.6 mm
